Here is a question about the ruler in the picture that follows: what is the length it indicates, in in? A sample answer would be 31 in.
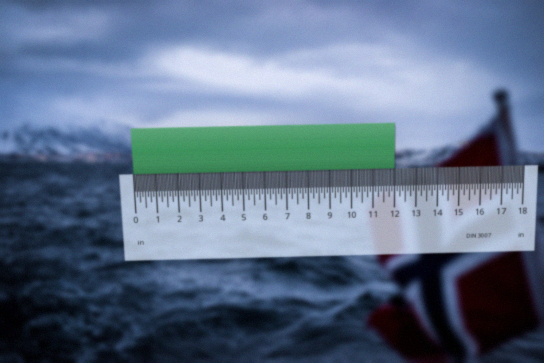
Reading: 12 in
